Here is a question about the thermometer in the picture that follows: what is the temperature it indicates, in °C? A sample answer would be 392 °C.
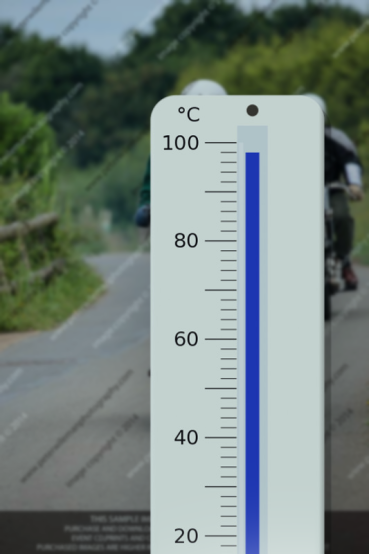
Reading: 98 °C
